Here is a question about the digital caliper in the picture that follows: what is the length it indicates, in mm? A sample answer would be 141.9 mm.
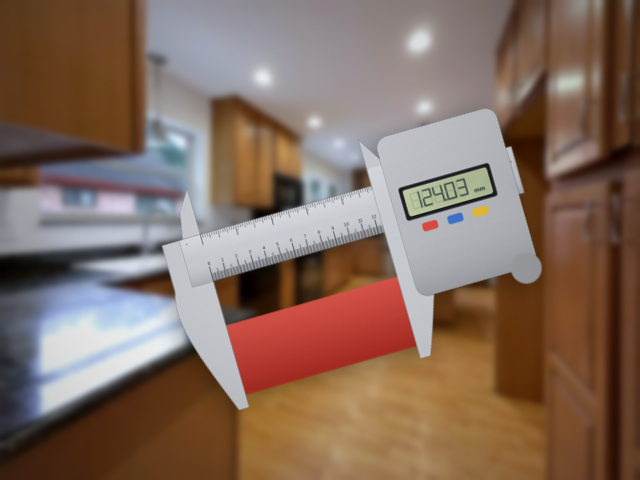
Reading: 124.03 mm
